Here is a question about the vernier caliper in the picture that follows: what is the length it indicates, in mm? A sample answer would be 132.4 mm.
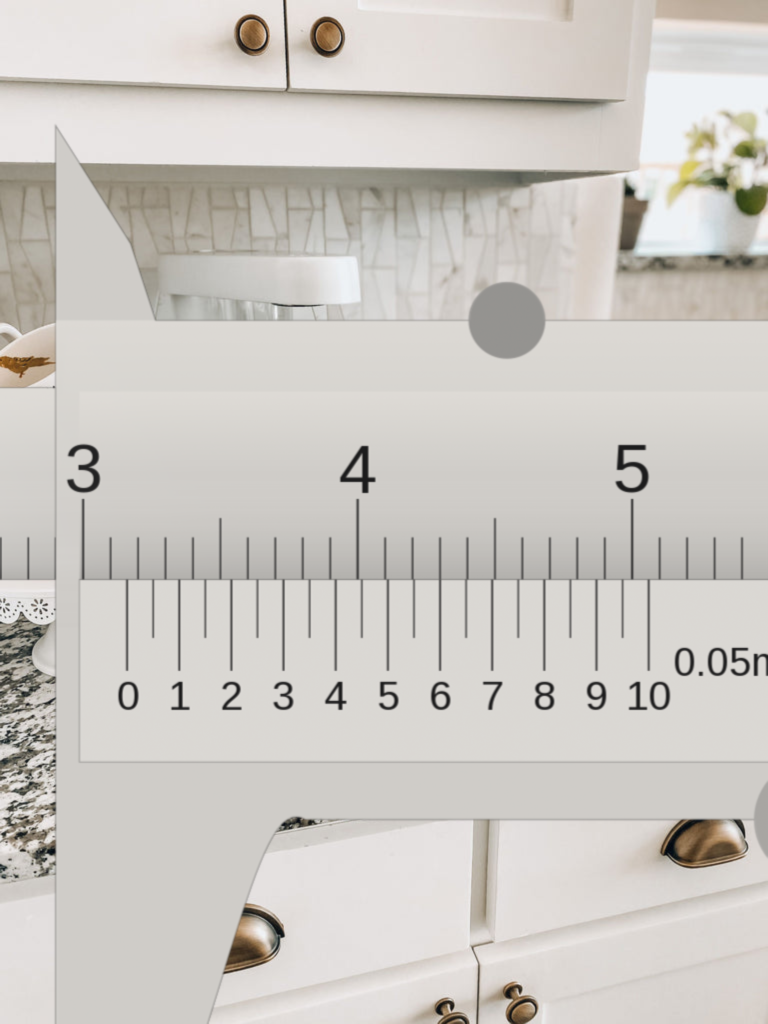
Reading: 31.60 mm
